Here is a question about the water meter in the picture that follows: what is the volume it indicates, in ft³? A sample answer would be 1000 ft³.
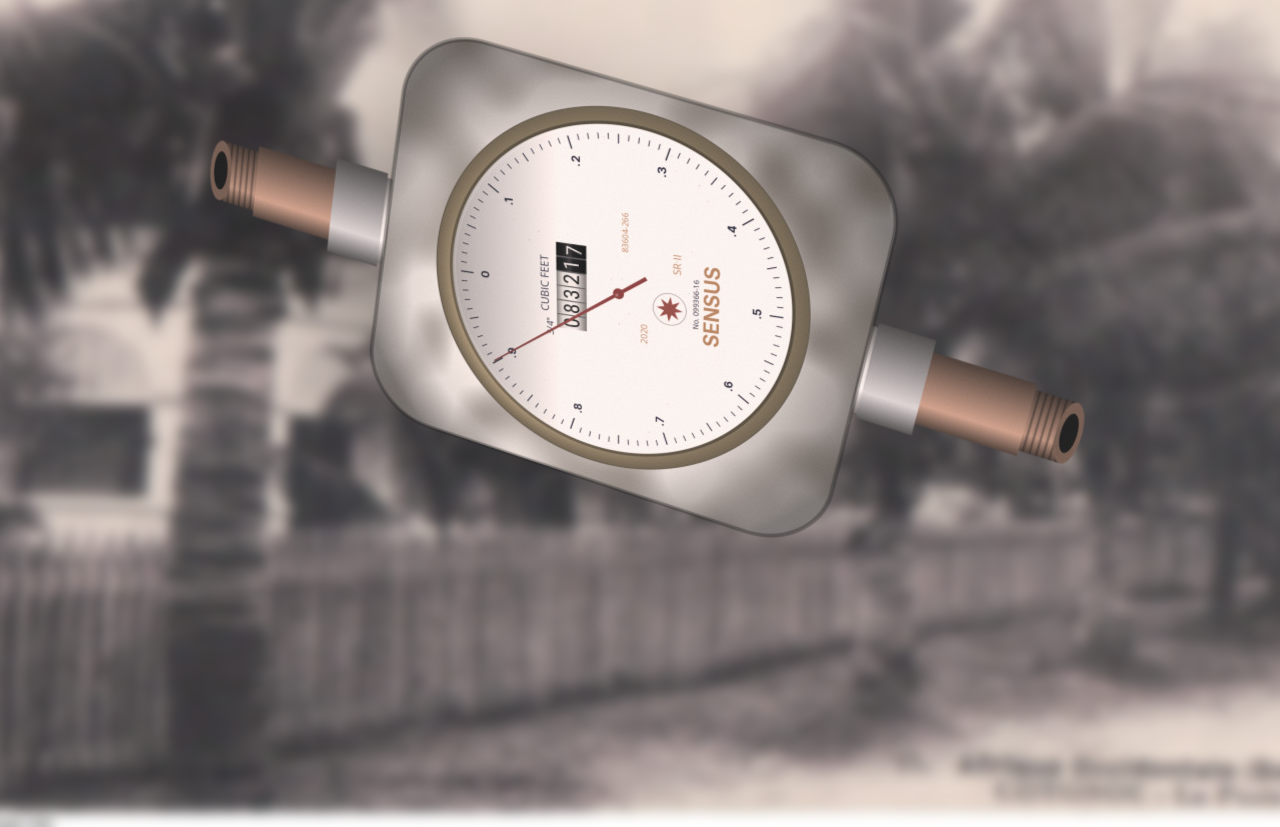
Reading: 83216.90 ft³
